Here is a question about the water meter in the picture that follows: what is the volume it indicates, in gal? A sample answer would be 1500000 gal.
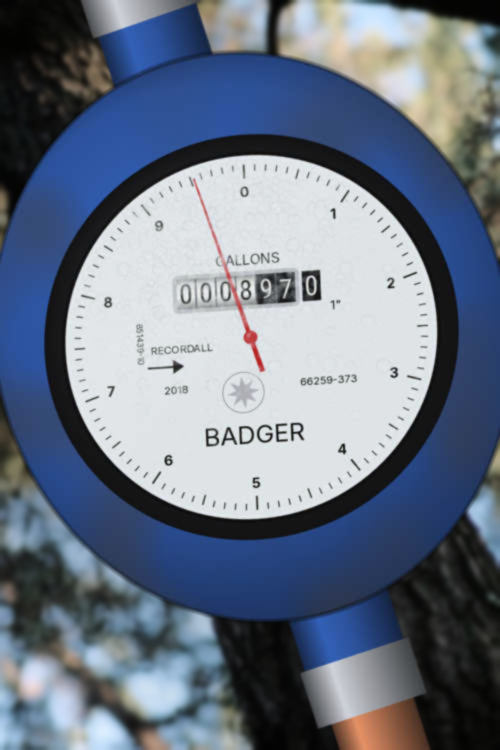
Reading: 8969.5 gal
